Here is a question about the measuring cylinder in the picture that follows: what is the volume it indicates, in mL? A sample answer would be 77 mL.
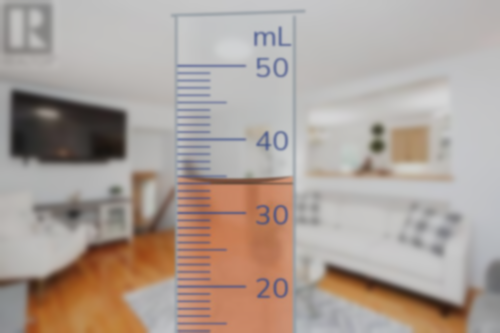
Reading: 34 mL
